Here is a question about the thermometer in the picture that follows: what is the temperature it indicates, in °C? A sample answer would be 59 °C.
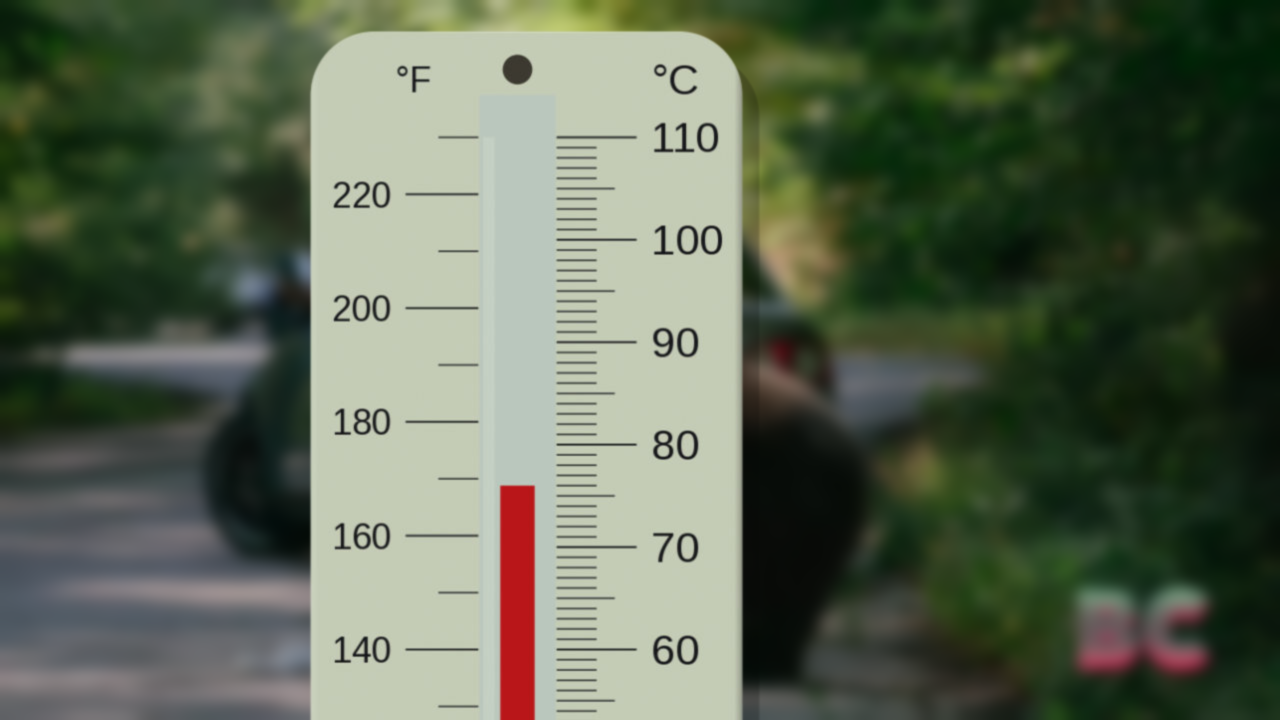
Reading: 76 °C
